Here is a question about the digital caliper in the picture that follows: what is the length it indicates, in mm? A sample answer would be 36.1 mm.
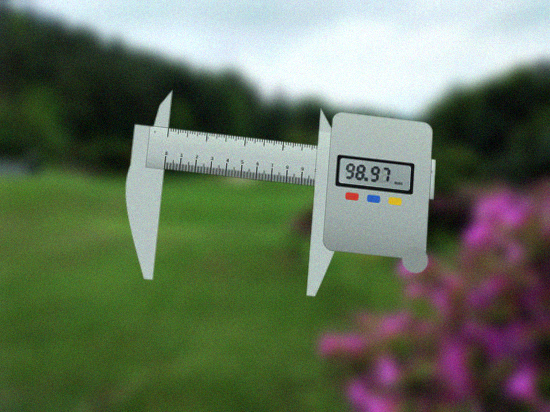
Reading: 98.97 mm
